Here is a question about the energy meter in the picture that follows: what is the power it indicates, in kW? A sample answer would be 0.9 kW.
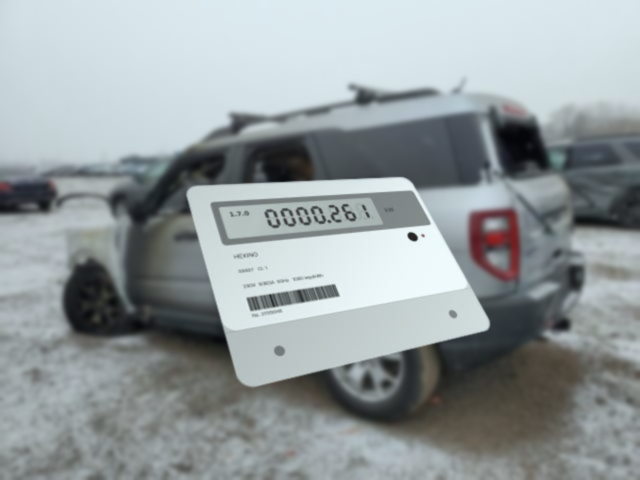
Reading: 0.261 kW
